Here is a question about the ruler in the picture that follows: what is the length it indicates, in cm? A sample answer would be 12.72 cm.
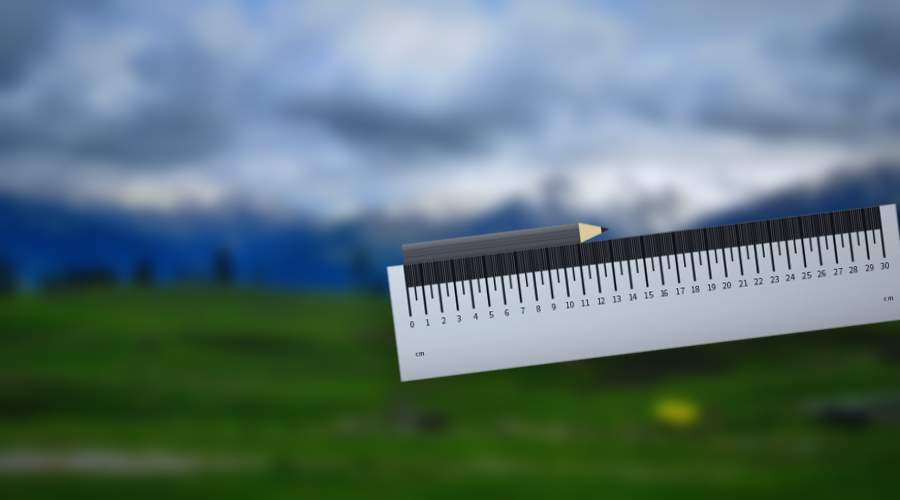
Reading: 13 cm
